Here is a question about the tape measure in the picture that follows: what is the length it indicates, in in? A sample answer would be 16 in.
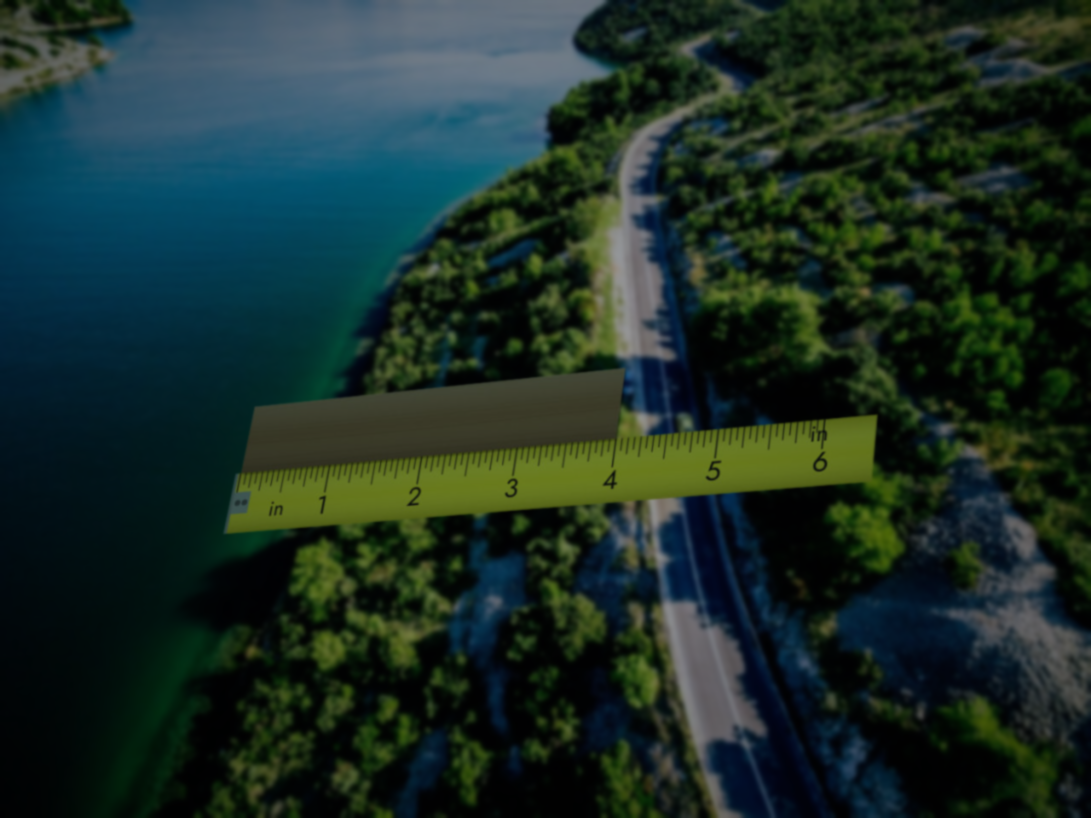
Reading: 4 in
